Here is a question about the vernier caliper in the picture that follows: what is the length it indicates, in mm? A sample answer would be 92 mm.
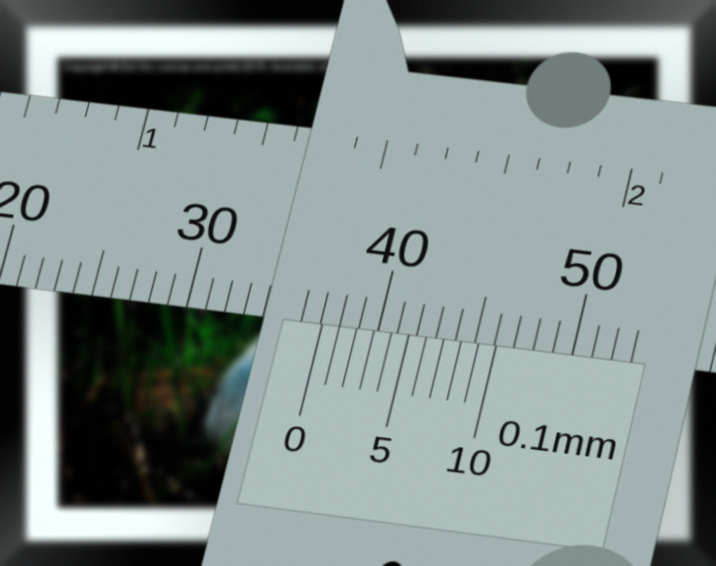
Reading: 37.1 mm
